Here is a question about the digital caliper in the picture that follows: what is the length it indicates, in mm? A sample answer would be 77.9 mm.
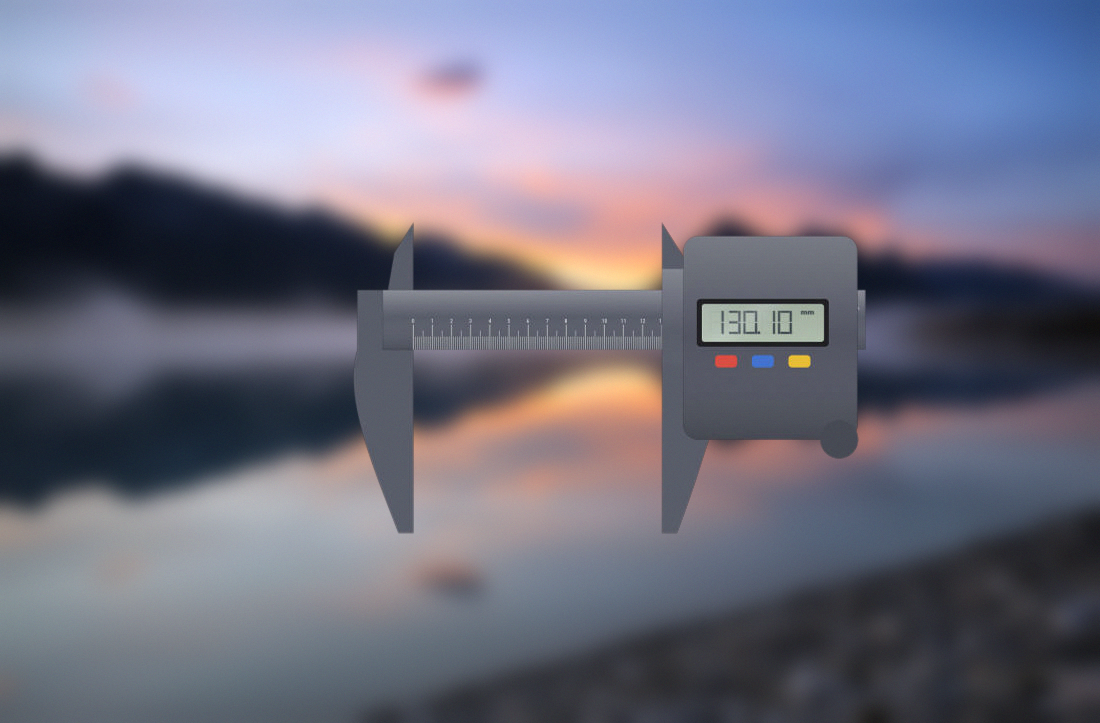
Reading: 130.10 mm
